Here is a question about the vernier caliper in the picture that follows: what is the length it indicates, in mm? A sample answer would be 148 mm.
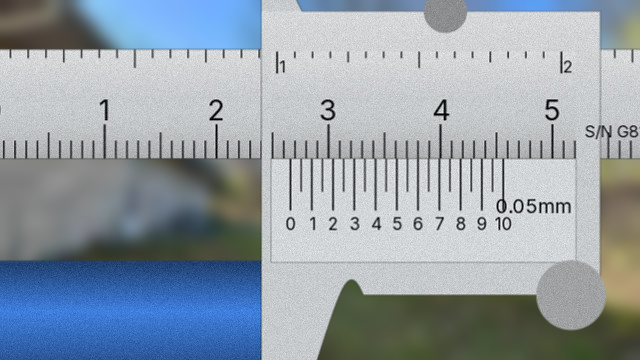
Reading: 26.6 mm
